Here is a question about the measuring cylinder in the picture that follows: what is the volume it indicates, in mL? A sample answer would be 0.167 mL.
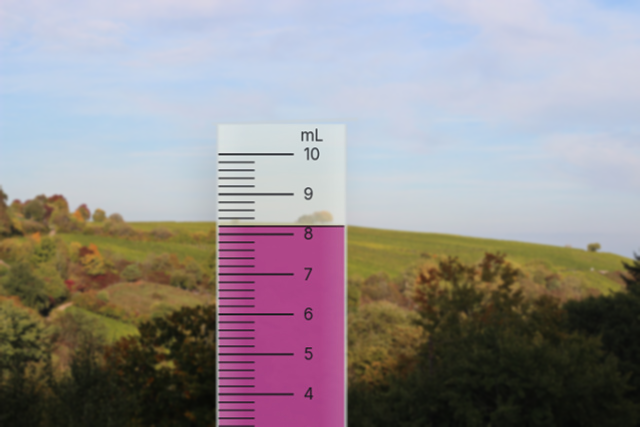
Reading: 8.2 mL
